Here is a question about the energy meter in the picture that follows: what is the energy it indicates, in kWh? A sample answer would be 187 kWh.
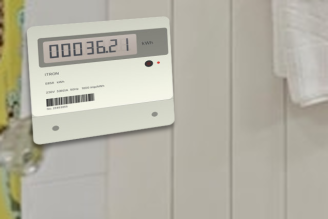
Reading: 36.21 kWh
